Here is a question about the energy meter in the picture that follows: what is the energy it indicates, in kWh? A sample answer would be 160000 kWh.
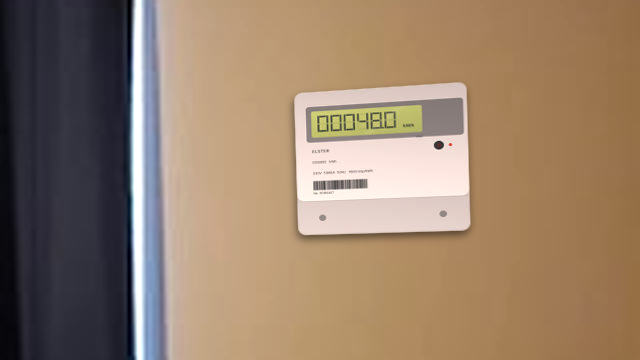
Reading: 48.0 kWh
